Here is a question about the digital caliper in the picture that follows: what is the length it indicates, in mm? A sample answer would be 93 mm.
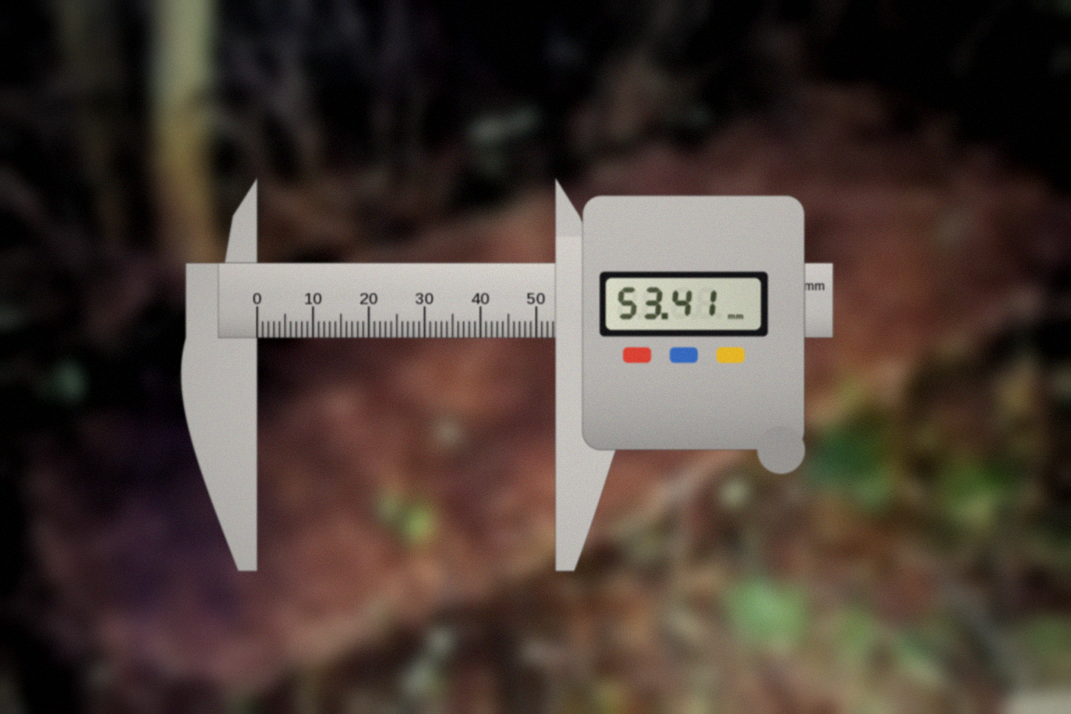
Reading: 53.41 mm
